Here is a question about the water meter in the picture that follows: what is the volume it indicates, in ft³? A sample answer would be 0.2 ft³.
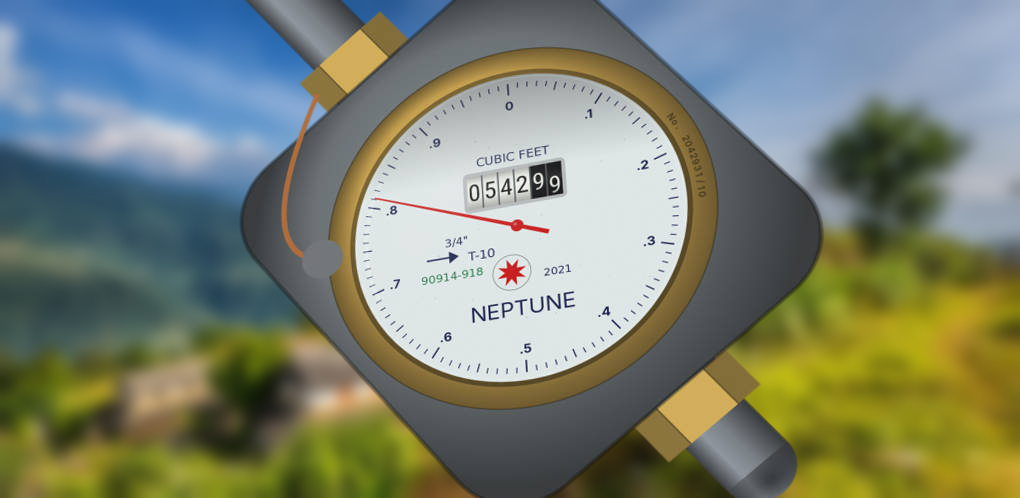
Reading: 54298.81 ft³
